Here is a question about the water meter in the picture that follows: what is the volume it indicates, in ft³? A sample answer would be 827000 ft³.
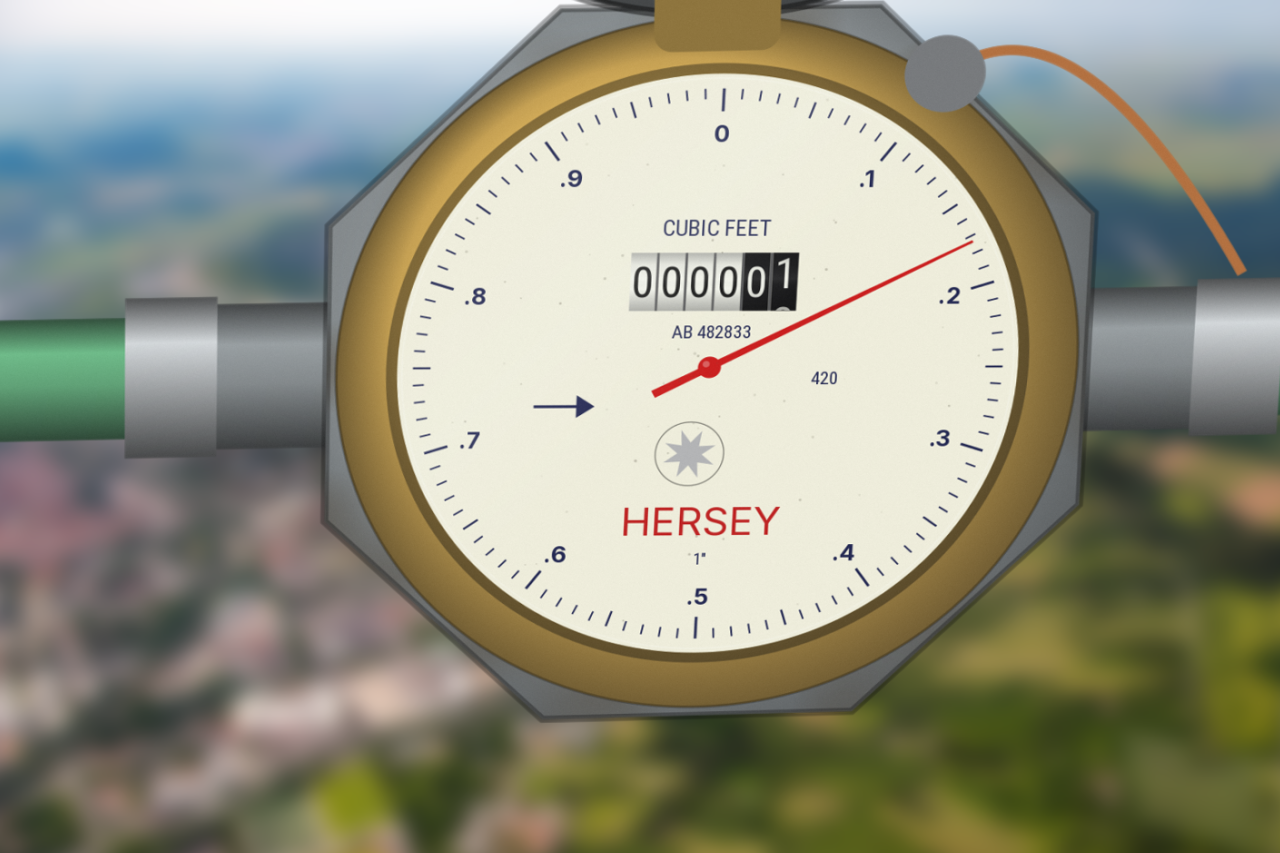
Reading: 1.17 ft³
